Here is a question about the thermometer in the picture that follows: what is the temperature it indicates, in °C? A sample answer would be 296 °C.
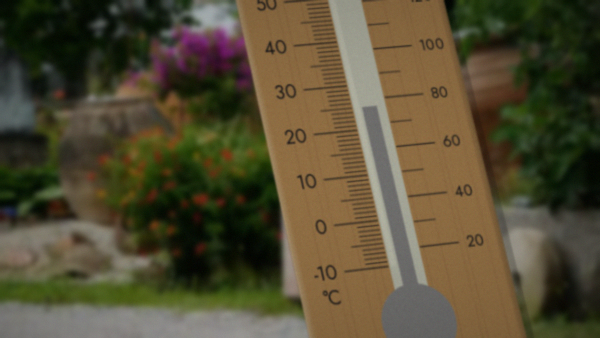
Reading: 25 °C
